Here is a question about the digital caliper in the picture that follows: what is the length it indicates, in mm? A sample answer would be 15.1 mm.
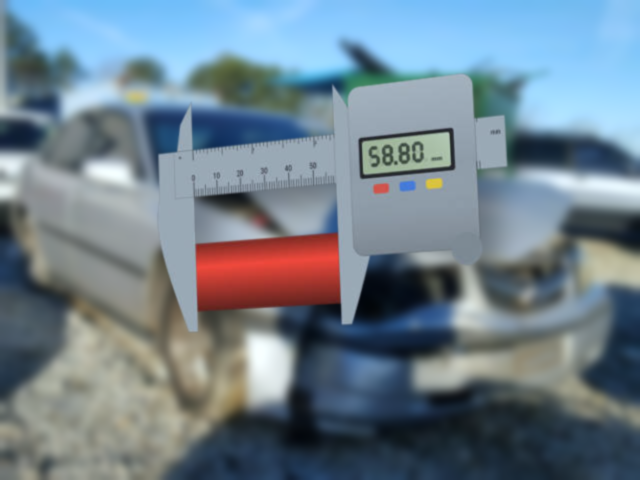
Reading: 58.80 mm
